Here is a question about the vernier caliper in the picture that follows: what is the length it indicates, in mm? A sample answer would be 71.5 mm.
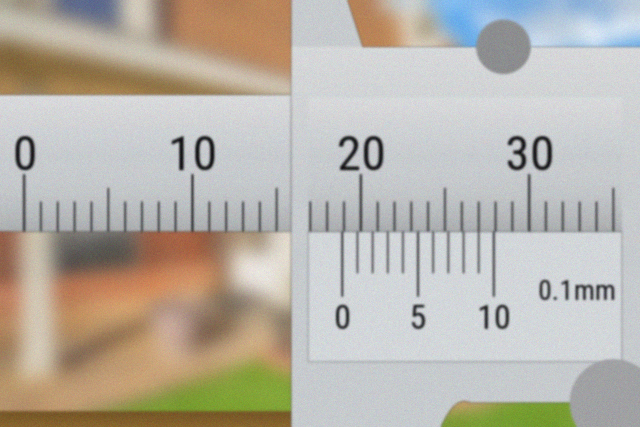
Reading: 18.9 mm
